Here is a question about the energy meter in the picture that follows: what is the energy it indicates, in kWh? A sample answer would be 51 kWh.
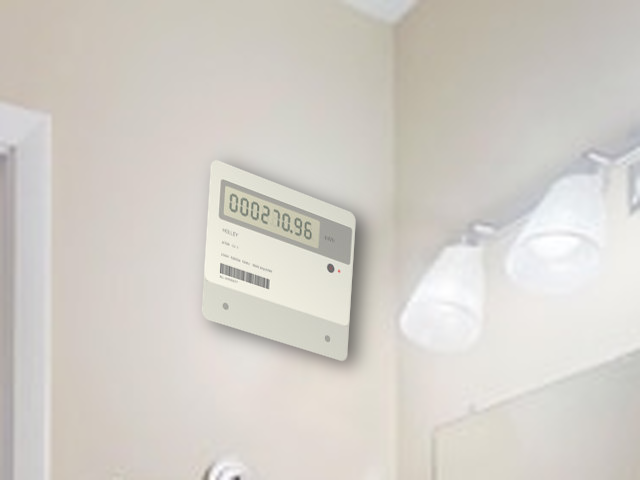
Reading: 270.96 kWh
